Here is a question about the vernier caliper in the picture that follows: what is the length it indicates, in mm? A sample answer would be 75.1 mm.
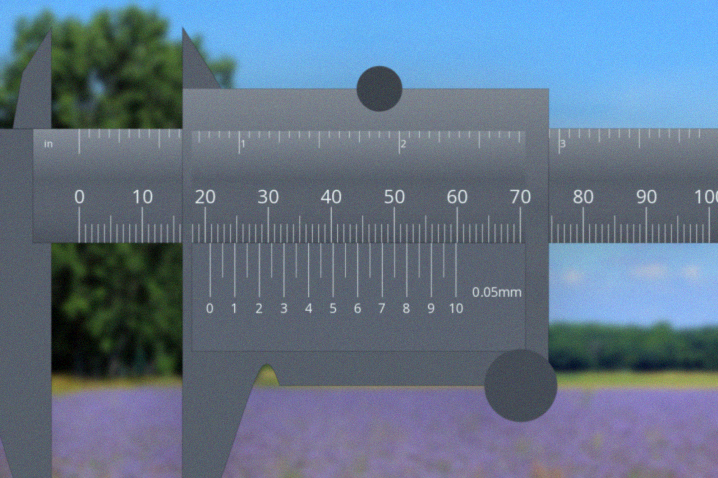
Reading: 20.8 mm
